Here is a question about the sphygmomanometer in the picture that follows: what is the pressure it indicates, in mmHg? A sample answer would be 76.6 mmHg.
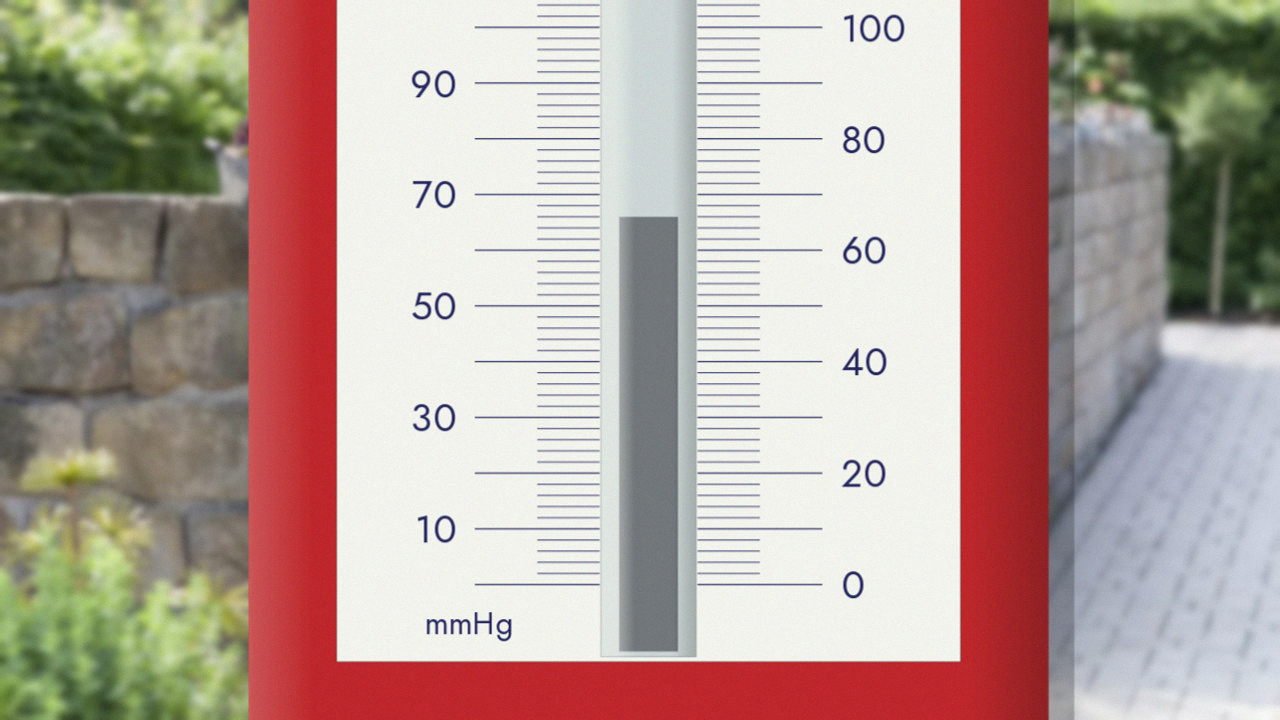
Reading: 66 mmHg
